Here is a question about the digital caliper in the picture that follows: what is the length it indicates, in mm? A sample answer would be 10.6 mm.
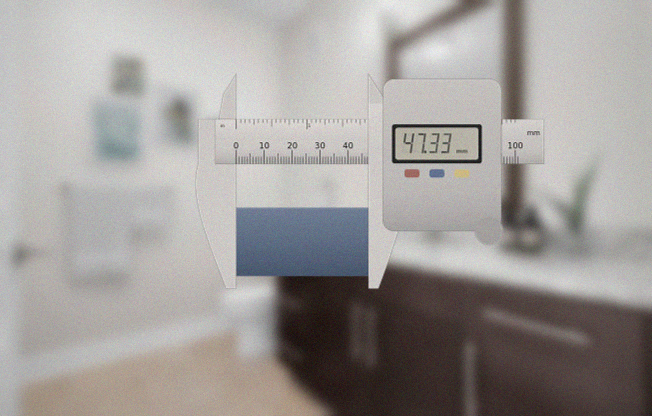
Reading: 47.33 mm
